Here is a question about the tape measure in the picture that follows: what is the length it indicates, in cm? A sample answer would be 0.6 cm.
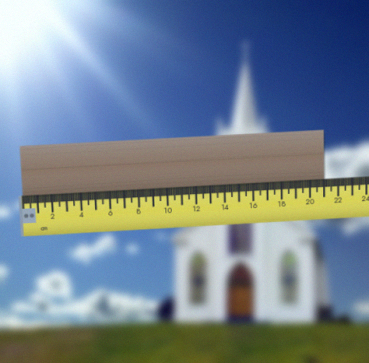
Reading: 21 cm
